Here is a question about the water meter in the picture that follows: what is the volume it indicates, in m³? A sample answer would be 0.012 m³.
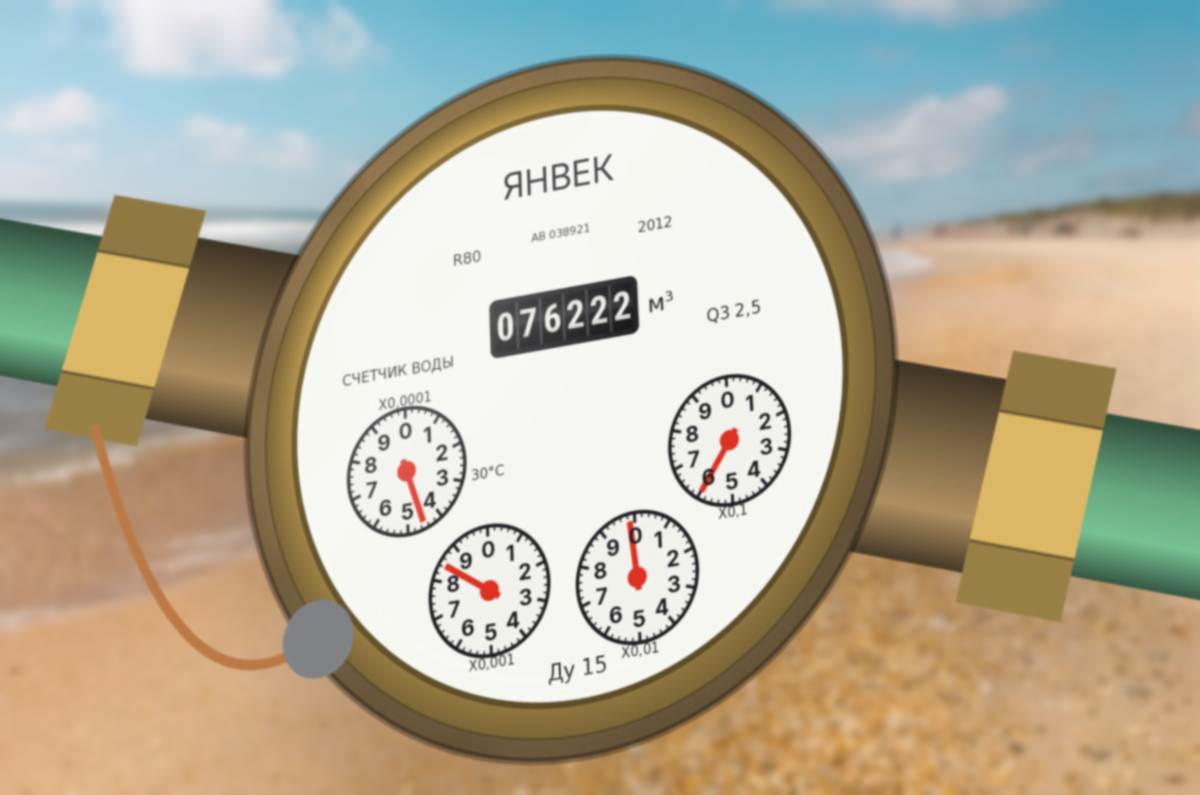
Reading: 76222.5984 m³
